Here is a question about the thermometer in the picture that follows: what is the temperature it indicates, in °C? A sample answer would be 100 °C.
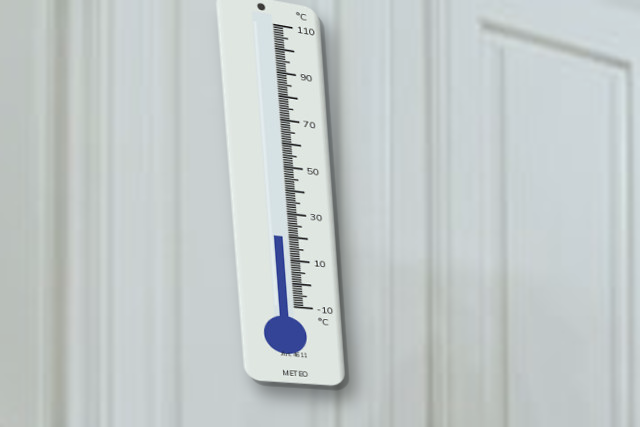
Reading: 20 °C
